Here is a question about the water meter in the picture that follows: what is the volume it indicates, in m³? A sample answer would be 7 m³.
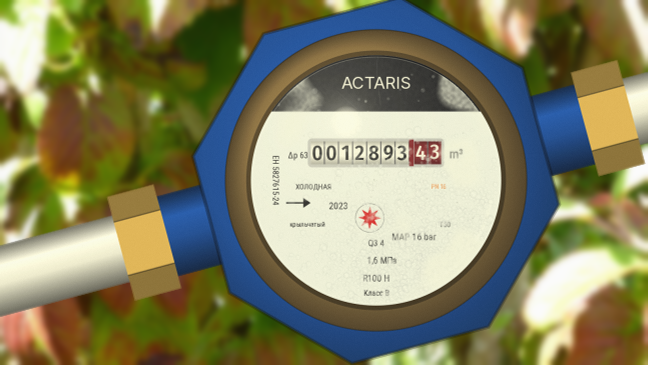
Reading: 12893.43 m³
